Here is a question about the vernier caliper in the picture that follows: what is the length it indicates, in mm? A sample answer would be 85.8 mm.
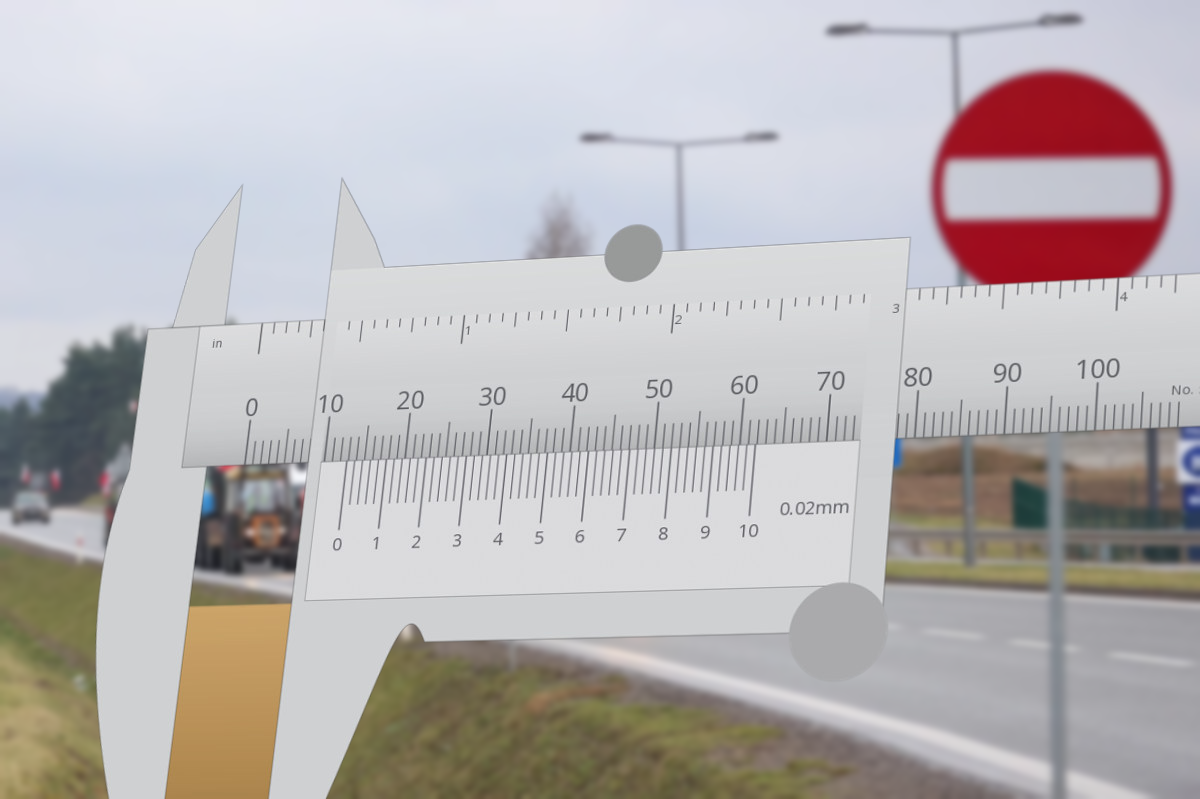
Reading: 12.8 mm
